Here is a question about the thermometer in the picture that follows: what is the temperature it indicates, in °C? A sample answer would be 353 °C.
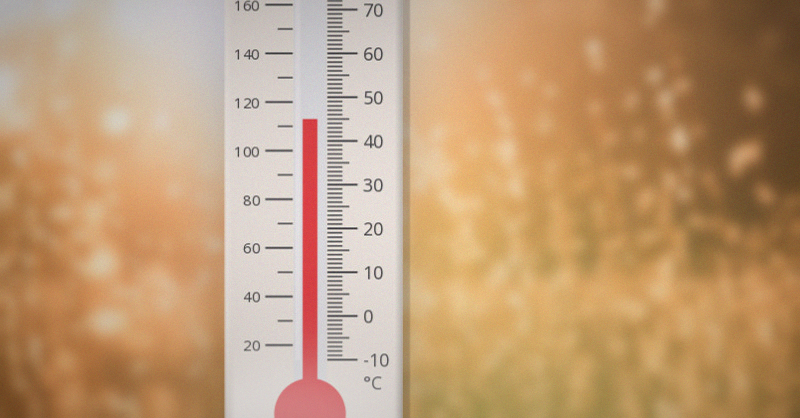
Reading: 45 °C
